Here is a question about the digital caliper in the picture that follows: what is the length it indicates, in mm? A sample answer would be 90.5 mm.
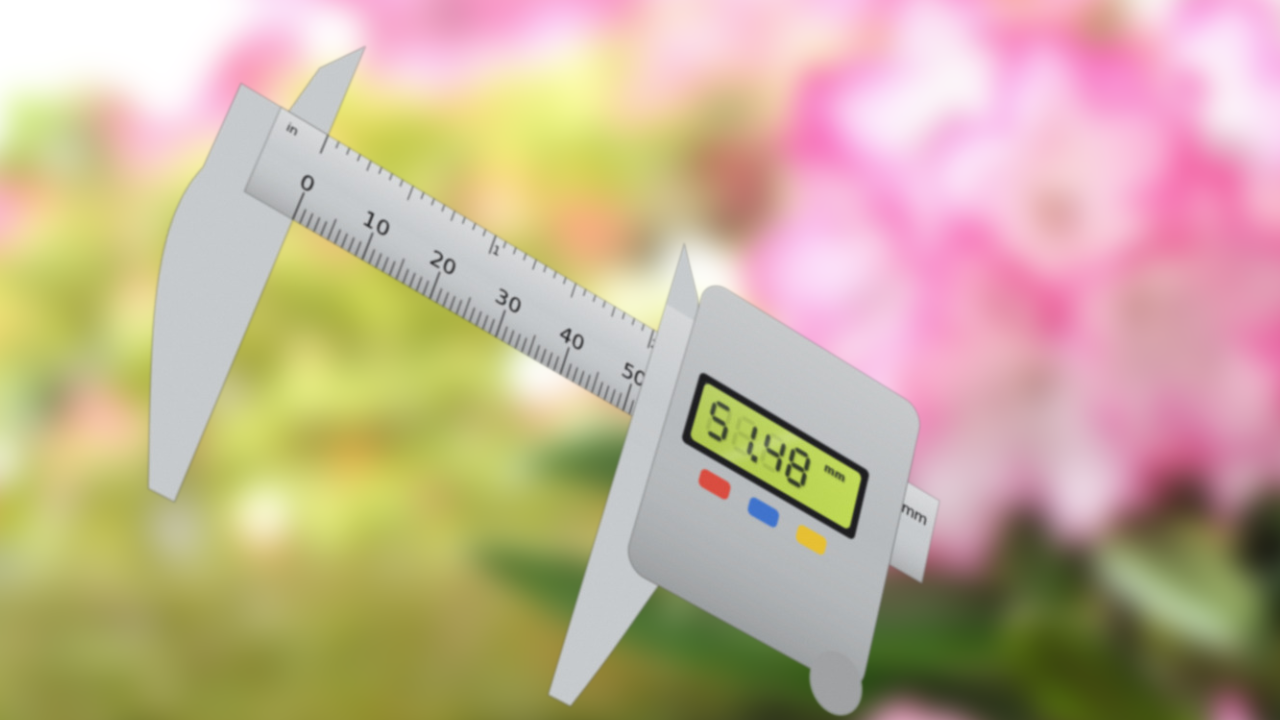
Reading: 51.48 mm
